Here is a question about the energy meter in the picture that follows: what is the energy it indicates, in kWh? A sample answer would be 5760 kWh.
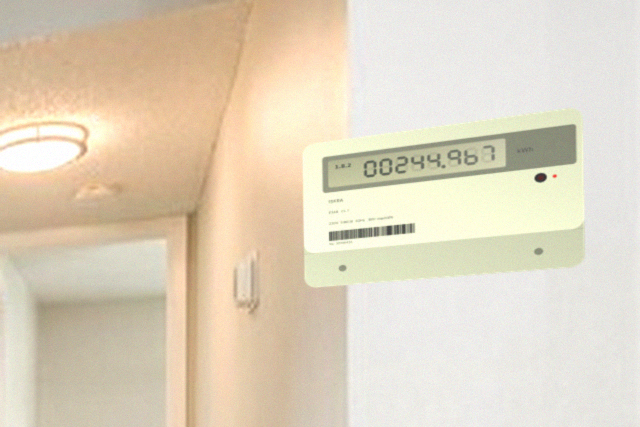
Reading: 244.967 kWh
